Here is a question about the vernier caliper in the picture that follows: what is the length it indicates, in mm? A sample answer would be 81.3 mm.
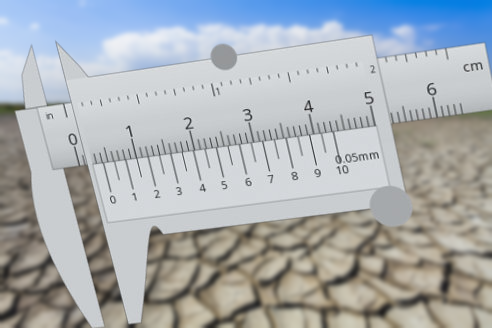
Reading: 4.2 mm
